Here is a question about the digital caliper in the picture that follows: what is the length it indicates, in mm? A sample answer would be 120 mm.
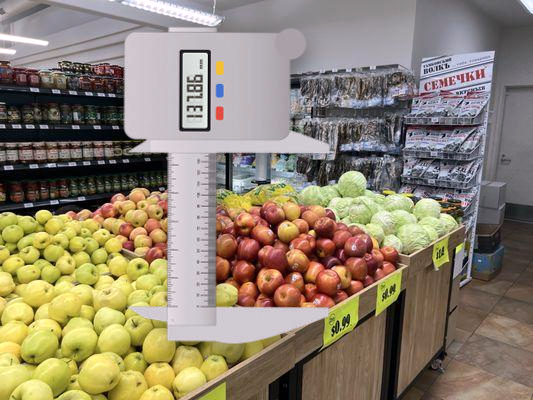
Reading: 137.86 mm
